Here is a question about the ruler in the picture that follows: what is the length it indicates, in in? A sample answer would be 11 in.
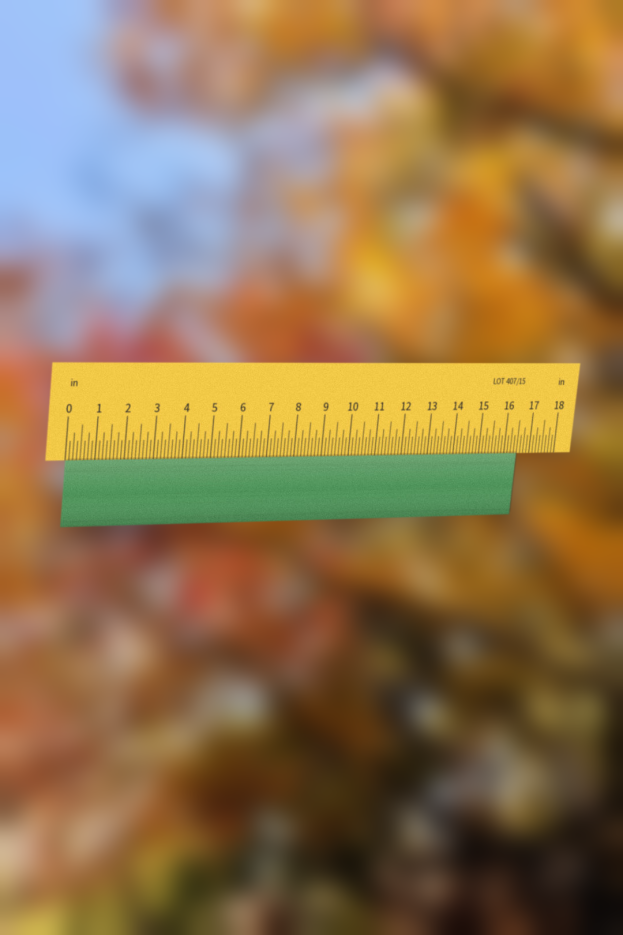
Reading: 16.5 in
